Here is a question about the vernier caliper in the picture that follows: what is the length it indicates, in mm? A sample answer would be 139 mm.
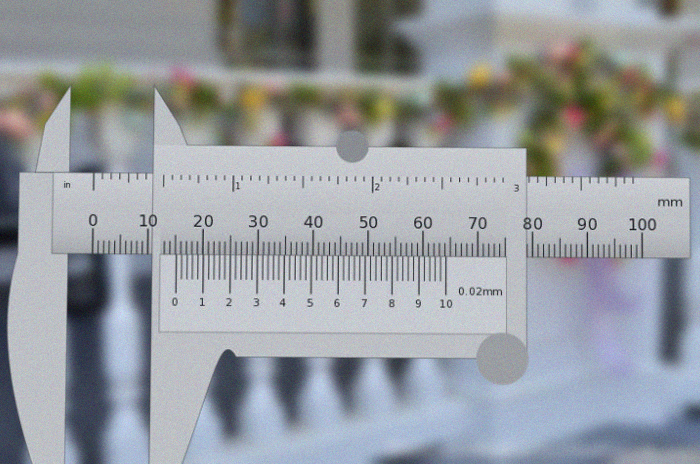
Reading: 15.2 mm
